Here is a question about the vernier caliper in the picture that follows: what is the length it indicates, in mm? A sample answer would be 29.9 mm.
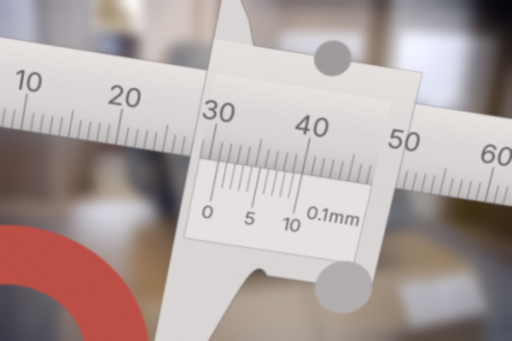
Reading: 31.0 mm
